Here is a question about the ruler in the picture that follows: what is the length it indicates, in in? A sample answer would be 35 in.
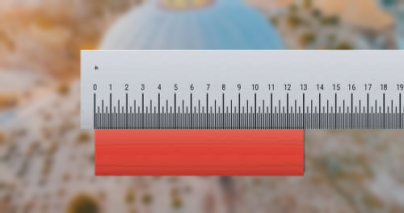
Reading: 13 in
